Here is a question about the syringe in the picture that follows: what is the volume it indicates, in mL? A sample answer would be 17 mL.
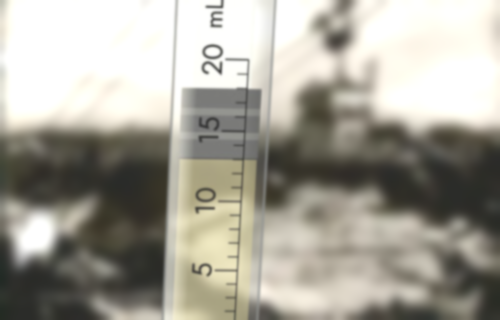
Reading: 13 mL
